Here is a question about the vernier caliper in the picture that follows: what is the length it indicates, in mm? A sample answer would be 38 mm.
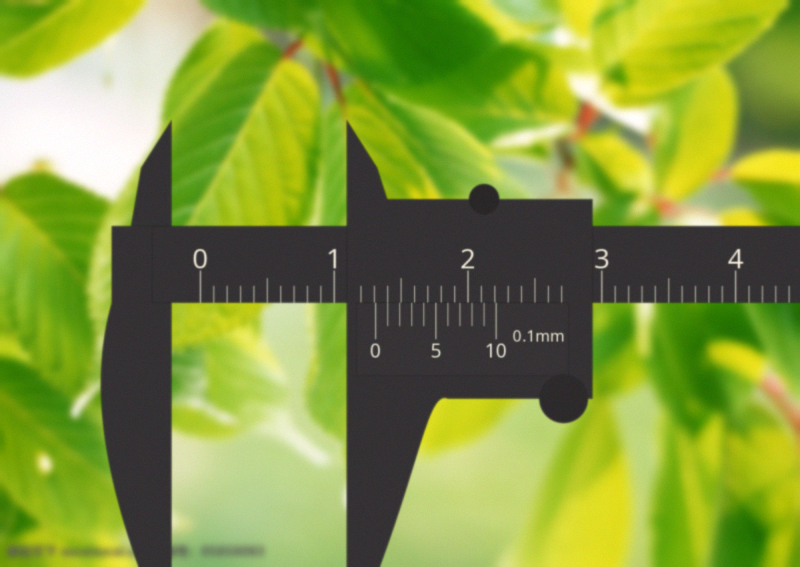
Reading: 13.1 mm
